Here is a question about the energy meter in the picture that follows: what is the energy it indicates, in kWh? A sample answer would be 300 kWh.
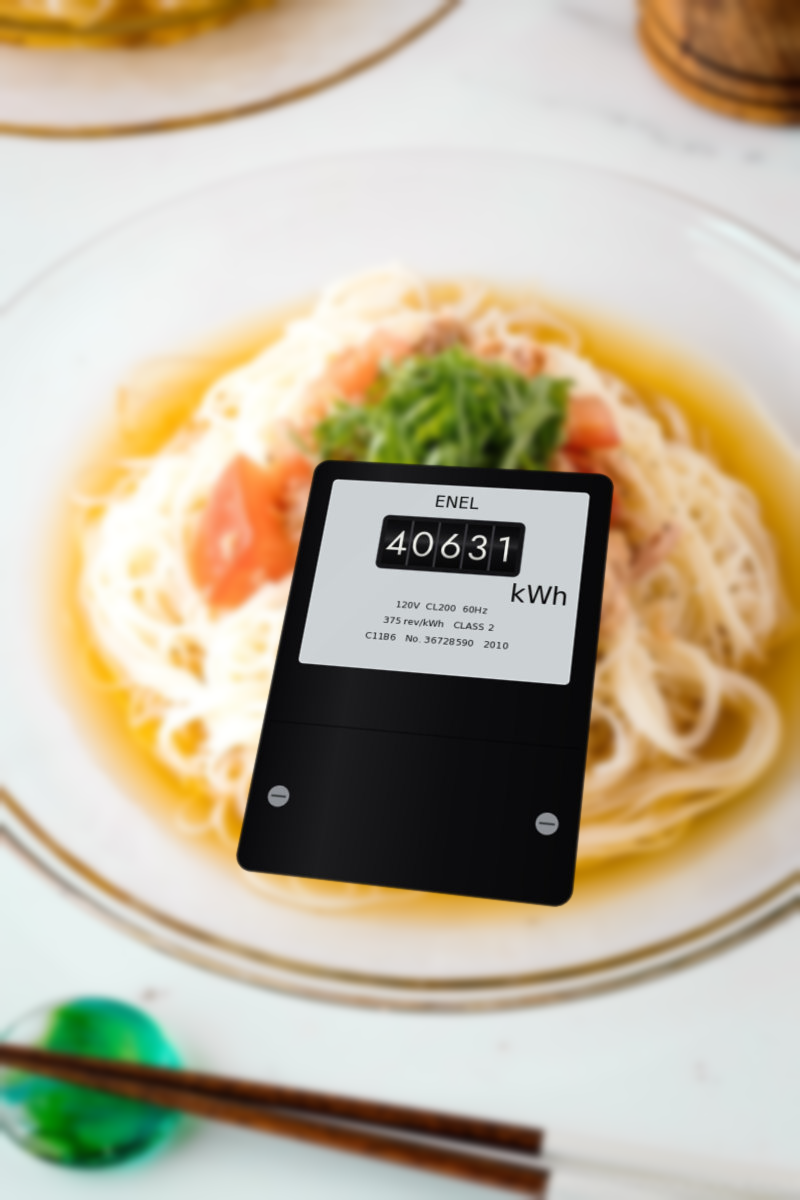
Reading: 40631 kWh
